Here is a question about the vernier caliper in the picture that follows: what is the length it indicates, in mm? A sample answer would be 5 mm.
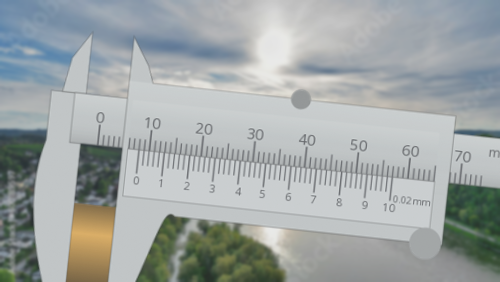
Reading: 8.0 mm
